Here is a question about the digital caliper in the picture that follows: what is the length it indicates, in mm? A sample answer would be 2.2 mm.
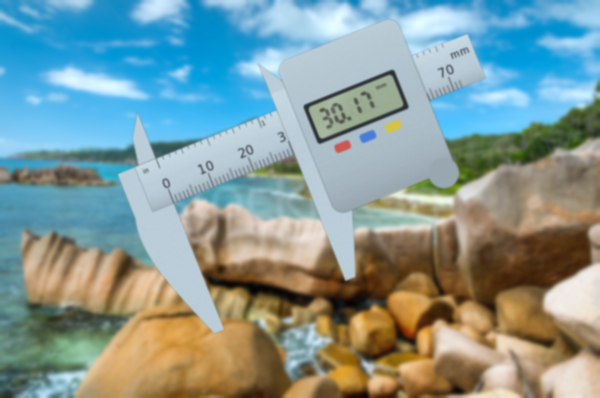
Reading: 30.17 mm
